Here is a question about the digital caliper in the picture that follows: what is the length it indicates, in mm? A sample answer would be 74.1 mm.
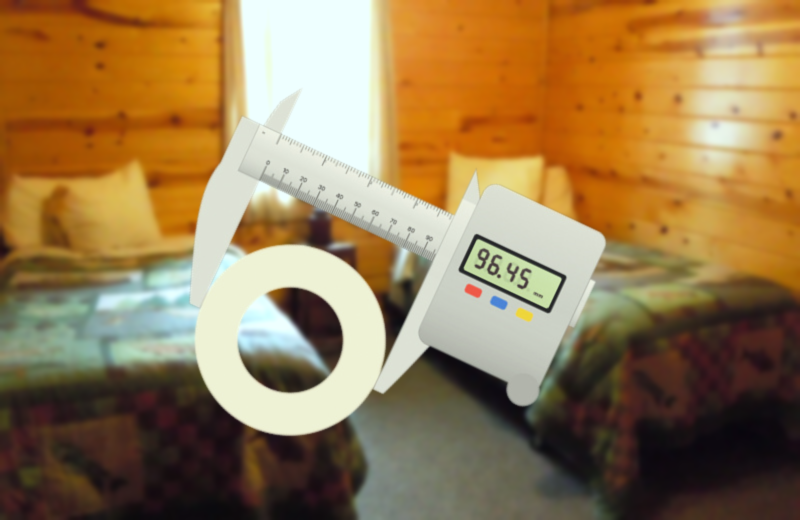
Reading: 96.45 mm
